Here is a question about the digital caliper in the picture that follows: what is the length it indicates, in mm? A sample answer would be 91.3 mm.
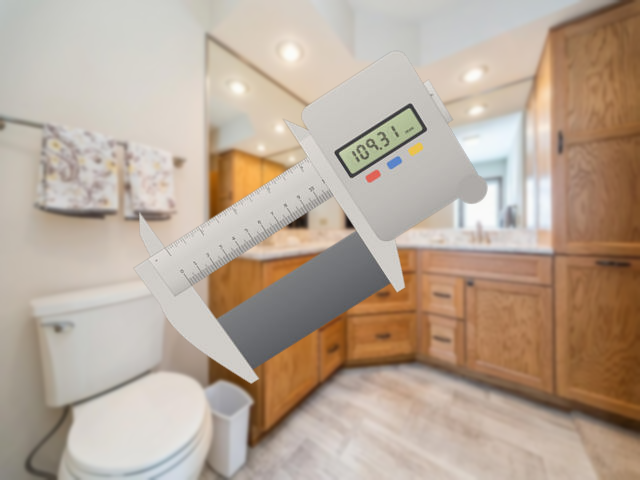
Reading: 109.31 mm
